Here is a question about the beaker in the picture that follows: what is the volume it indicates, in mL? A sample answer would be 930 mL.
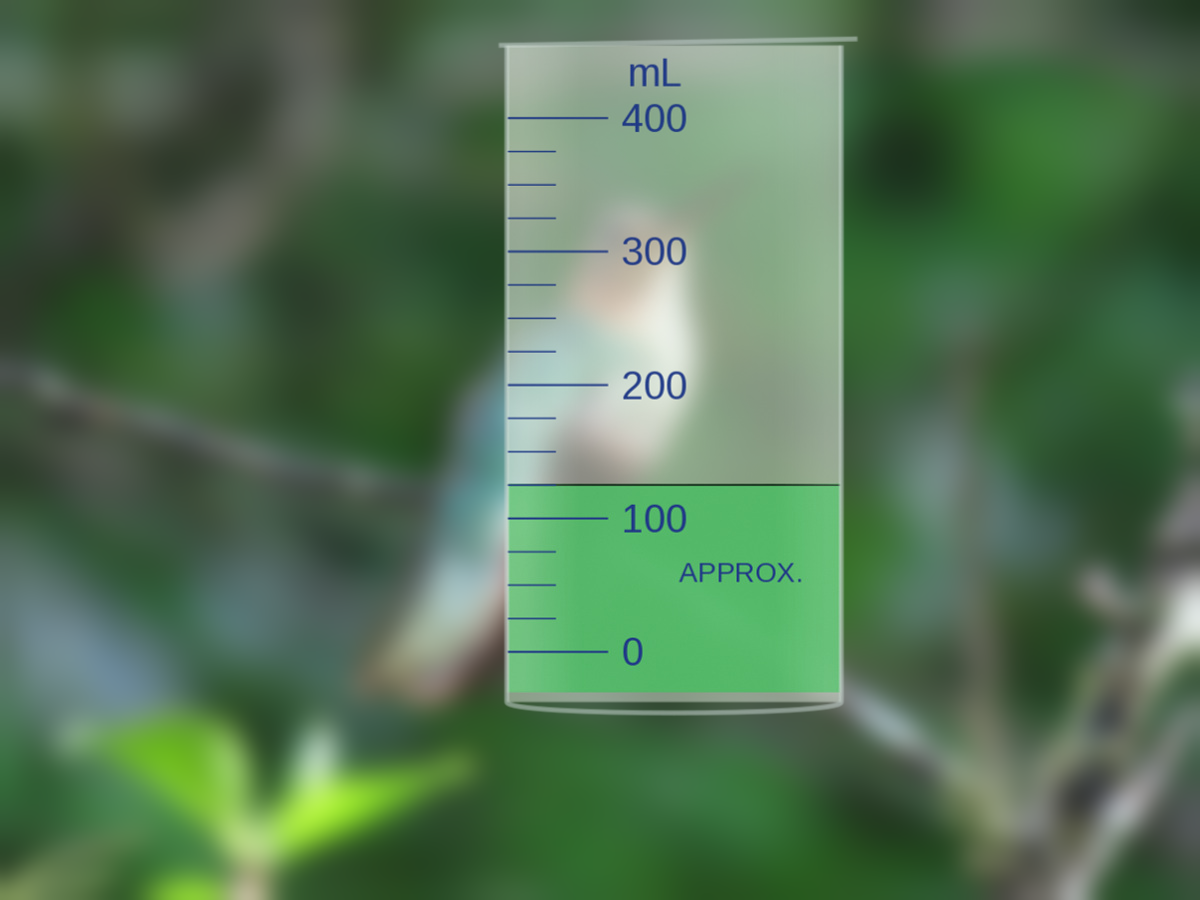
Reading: 125 mL
